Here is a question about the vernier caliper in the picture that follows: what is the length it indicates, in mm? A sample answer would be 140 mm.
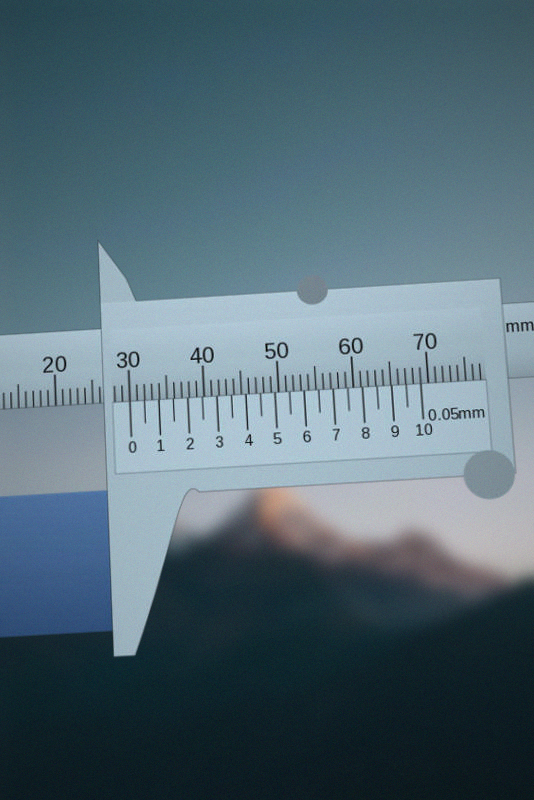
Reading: 30.0 mm
